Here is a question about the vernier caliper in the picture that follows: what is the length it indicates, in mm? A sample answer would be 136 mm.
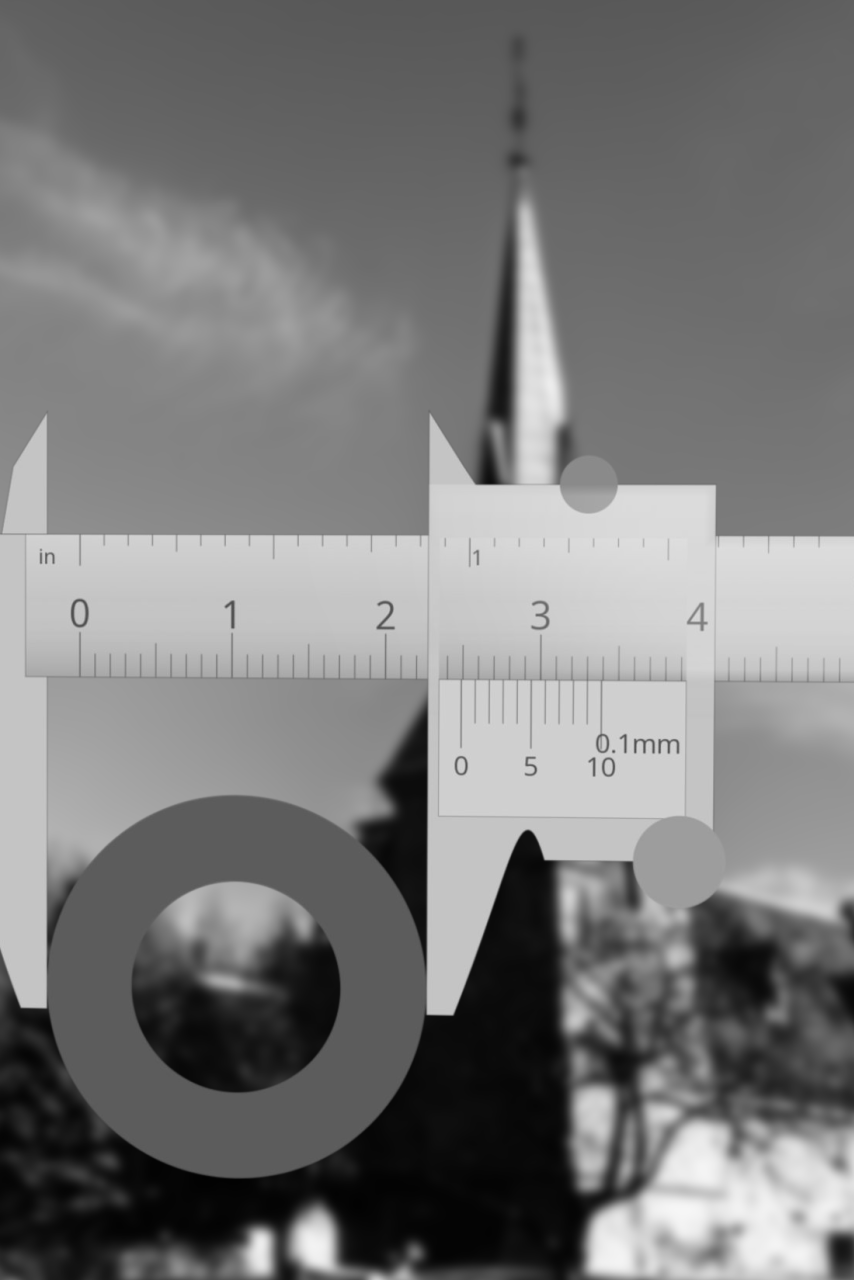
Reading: 24.9 mm
